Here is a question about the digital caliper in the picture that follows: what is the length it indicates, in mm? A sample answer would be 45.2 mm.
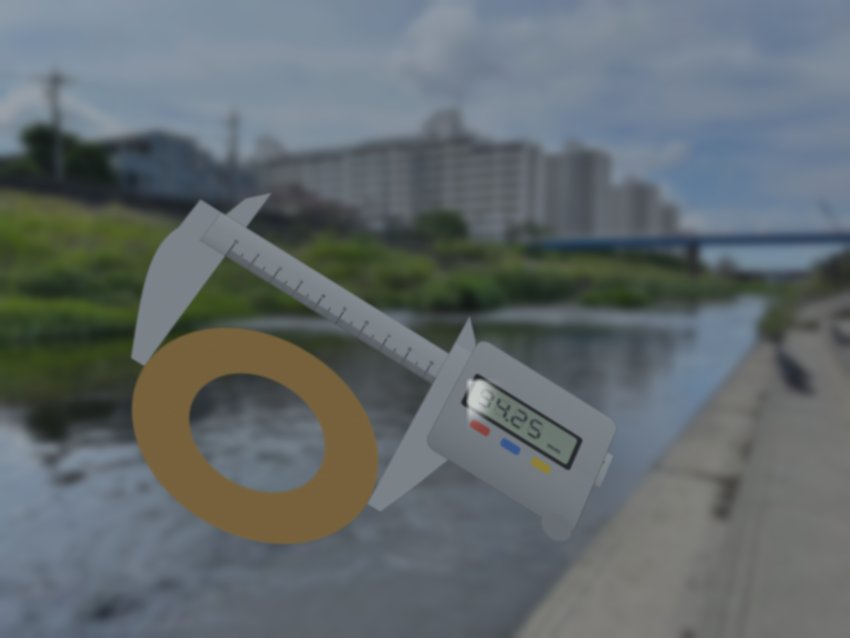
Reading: 94.25 mm
